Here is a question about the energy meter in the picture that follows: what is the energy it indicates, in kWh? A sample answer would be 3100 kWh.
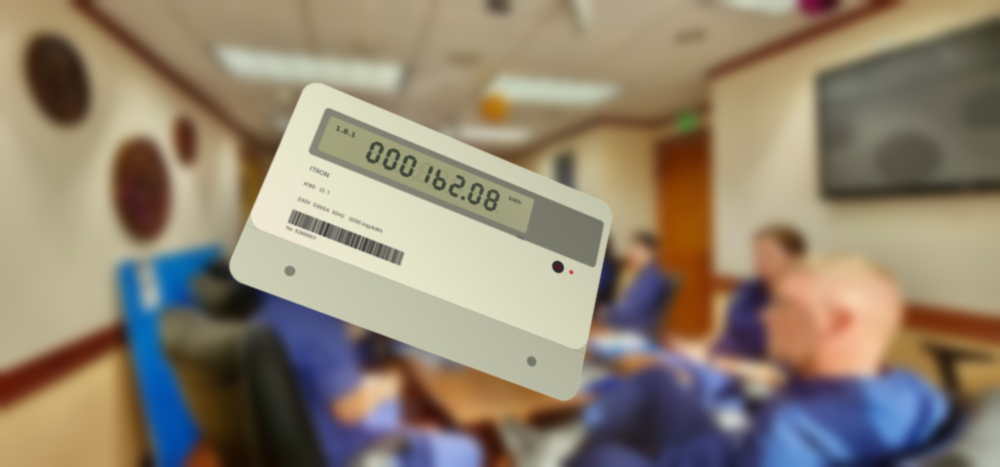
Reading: 162.08 kWh
